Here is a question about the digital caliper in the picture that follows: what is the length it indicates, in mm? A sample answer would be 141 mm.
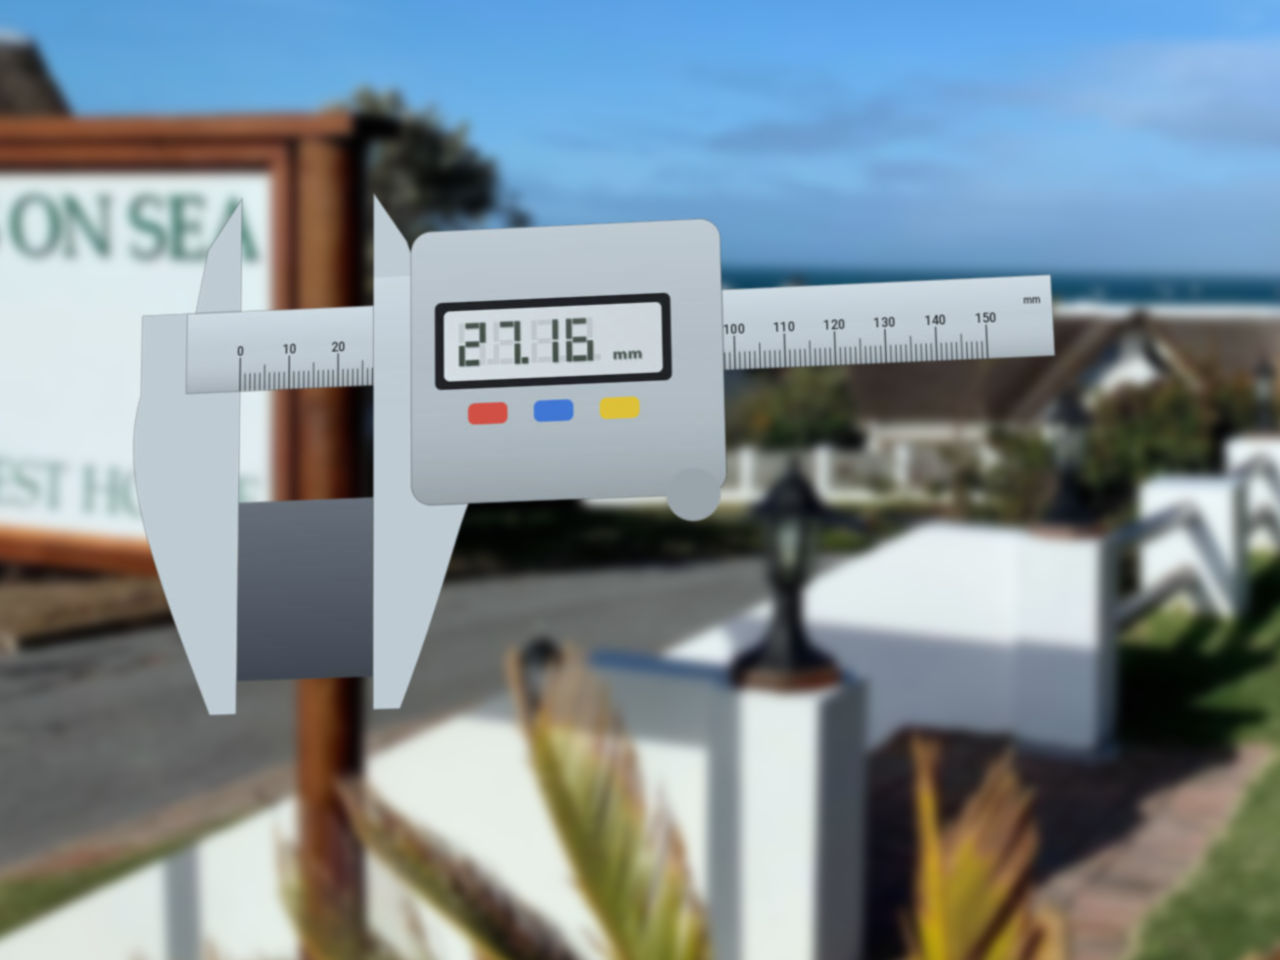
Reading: 27.16 mm
